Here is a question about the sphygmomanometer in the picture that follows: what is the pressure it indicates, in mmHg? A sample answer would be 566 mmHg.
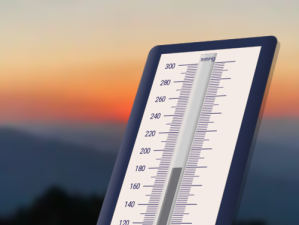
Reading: 180 mmHg
